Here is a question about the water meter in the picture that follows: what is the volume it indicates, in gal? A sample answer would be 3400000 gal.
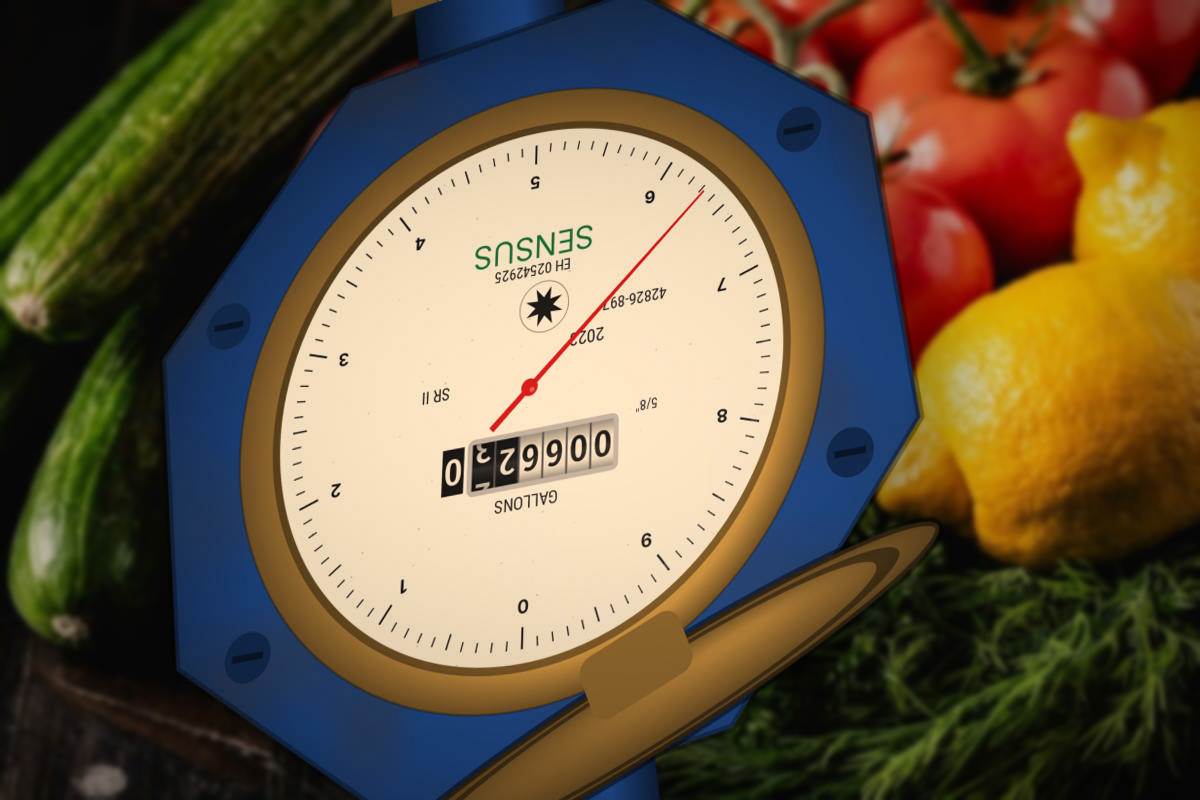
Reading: 66226.3 gal
